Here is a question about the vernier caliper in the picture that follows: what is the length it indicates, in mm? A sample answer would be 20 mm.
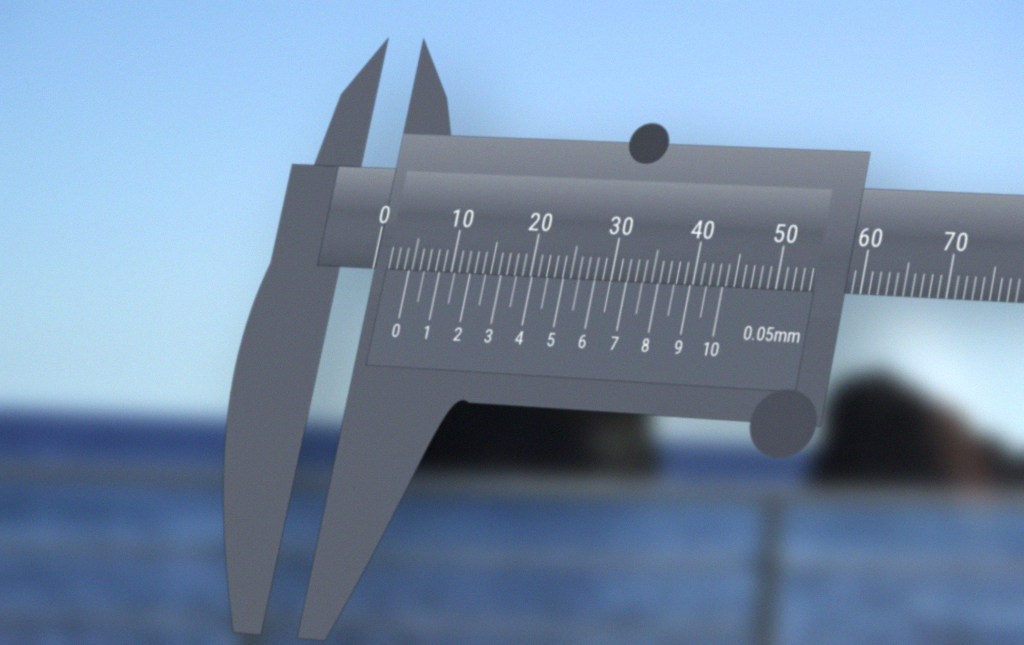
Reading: 4.6 mm
